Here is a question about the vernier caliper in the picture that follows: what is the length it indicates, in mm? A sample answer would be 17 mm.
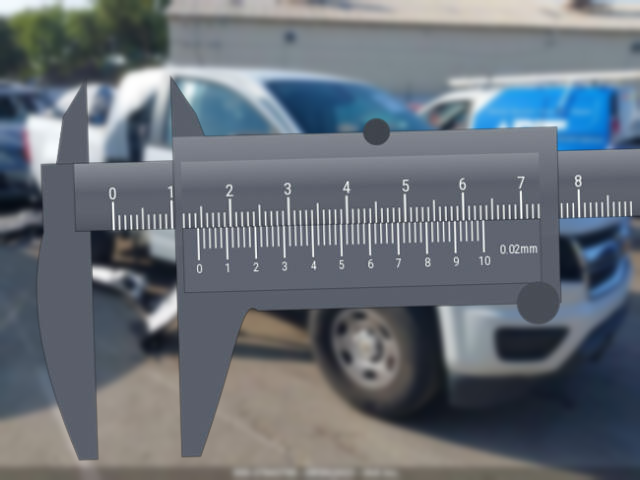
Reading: 14.4 mm
